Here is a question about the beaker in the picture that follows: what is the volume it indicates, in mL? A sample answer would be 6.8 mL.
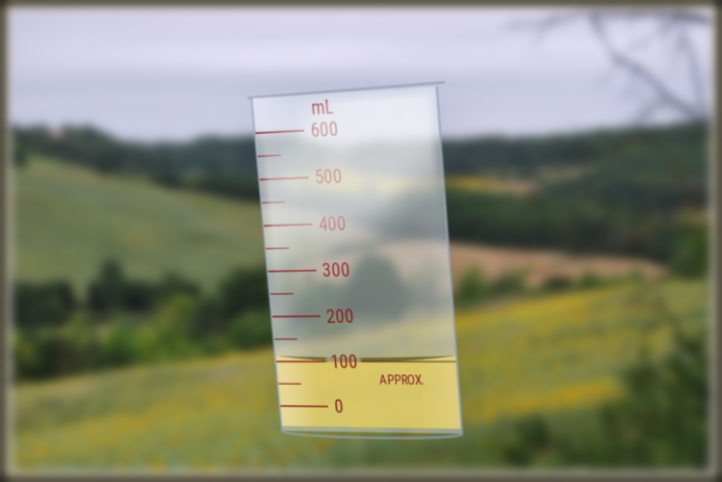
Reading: 100 mL
